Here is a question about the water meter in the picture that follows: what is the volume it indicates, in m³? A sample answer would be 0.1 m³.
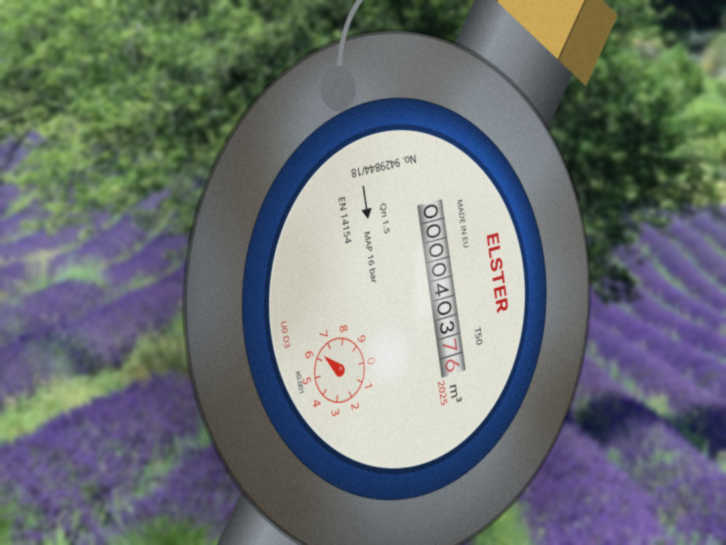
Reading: 403.766 m³
